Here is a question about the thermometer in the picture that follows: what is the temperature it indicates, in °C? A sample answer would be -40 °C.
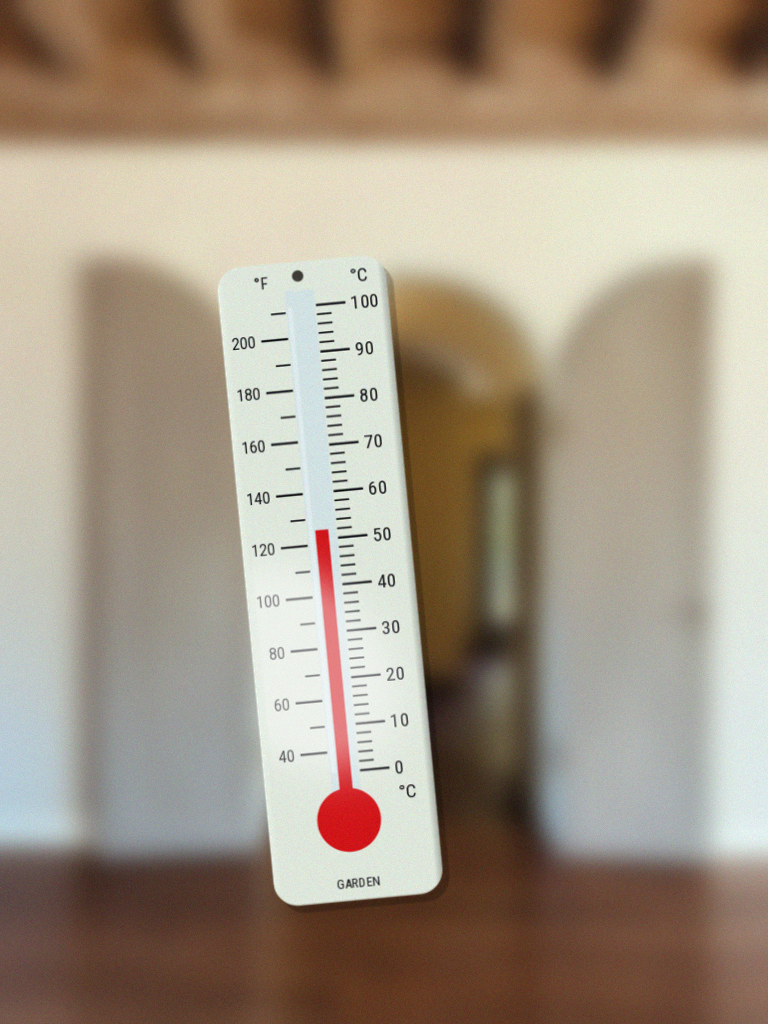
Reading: 52 °C
